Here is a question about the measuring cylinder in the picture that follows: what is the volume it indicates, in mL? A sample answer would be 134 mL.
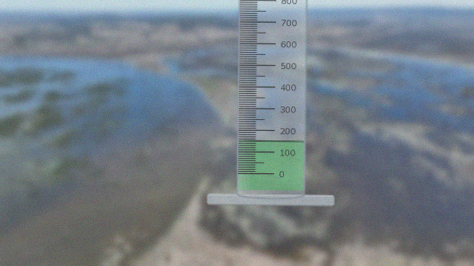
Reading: 150 mL
